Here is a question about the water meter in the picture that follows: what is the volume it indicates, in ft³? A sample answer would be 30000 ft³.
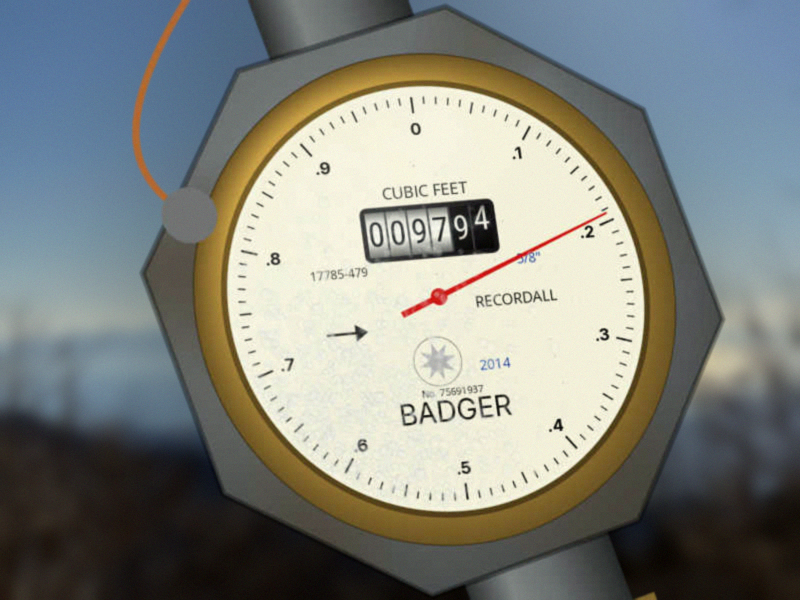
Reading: 9794.19 ft³
